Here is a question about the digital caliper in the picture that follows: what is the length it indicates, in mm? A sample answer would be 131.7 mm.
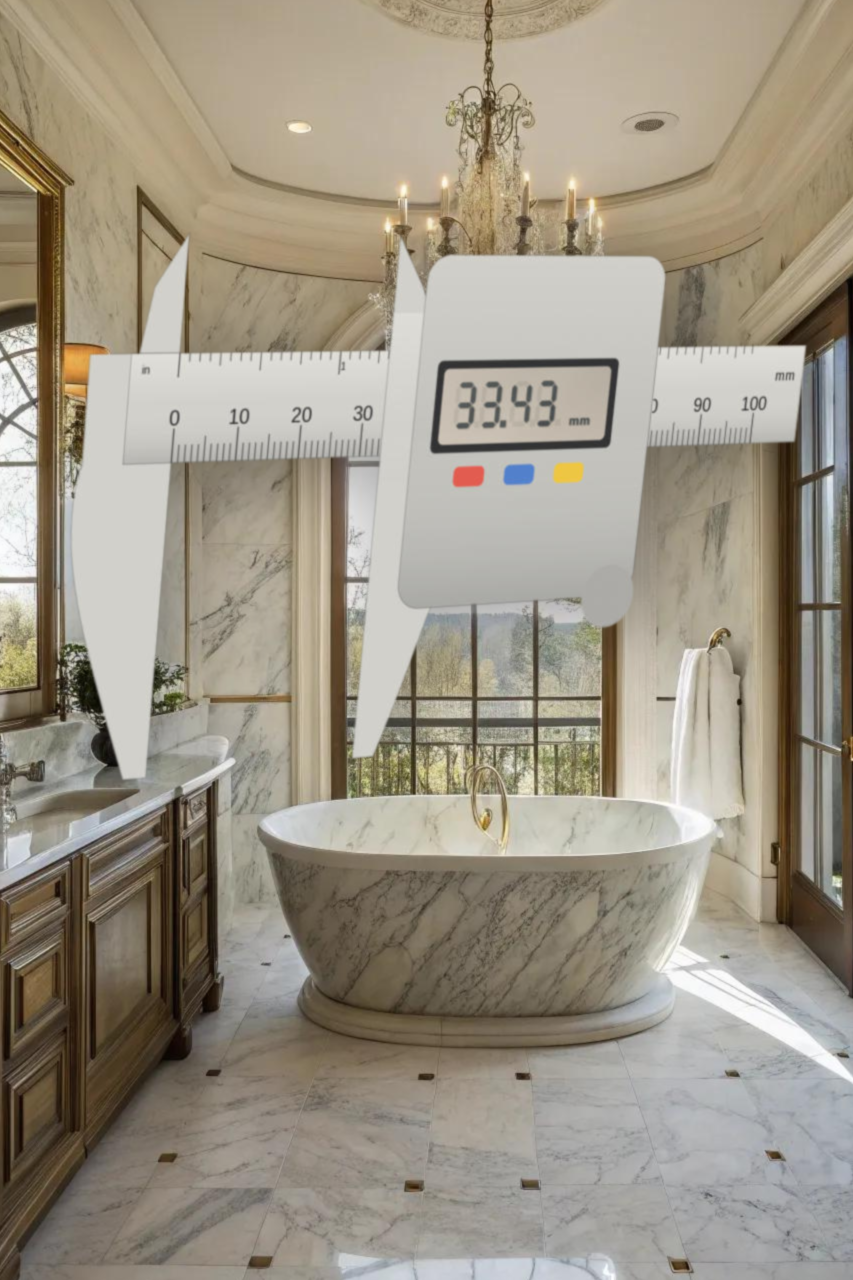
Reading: 33.43 mm
